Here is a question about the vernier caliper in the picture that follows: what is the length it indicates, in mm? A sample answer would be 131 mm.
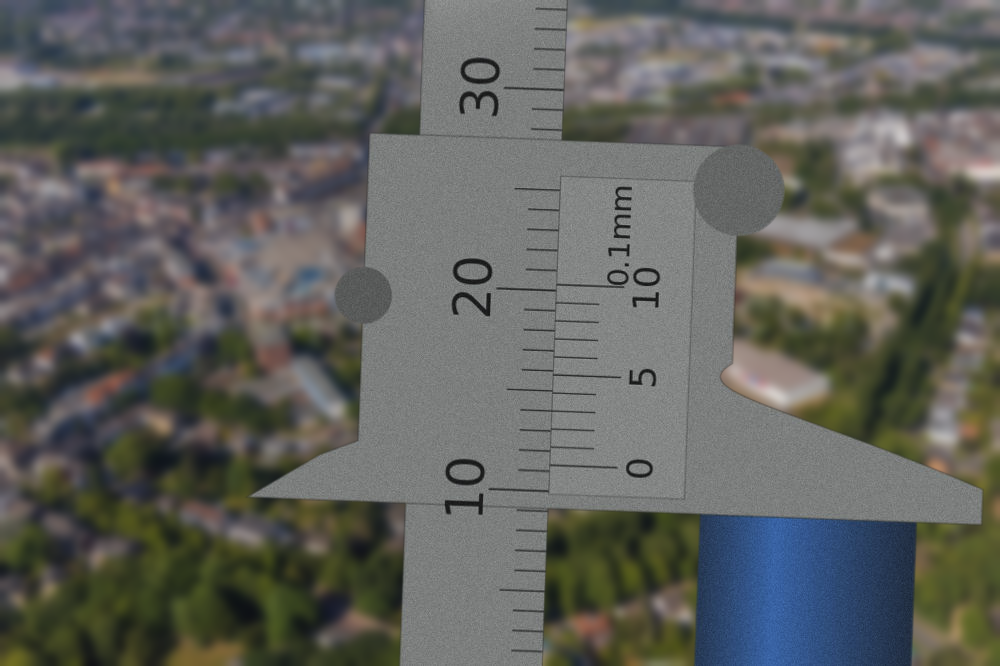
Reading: 11.3 mm
